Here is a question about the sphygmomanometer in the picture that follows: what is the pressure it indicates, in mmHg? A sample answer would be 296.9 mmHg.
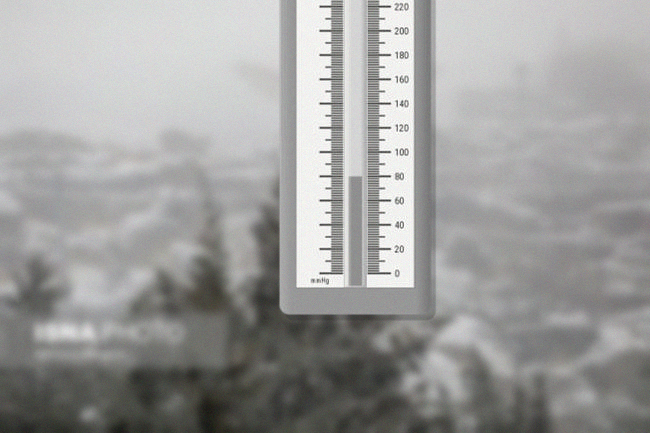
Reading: 80 mmHg
